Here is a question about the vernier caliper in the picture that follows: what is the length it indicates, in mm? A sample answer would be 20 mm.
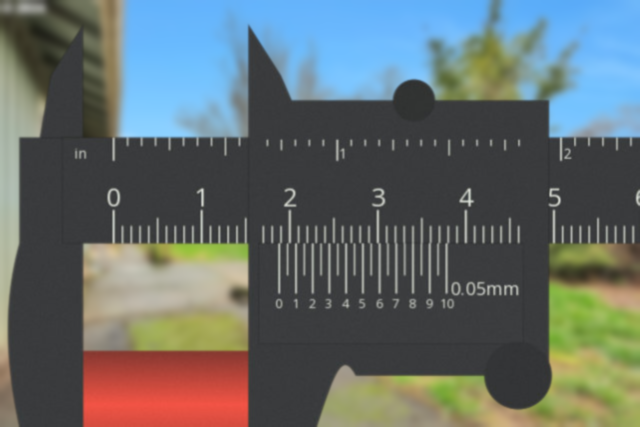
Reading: 18.8 mm
